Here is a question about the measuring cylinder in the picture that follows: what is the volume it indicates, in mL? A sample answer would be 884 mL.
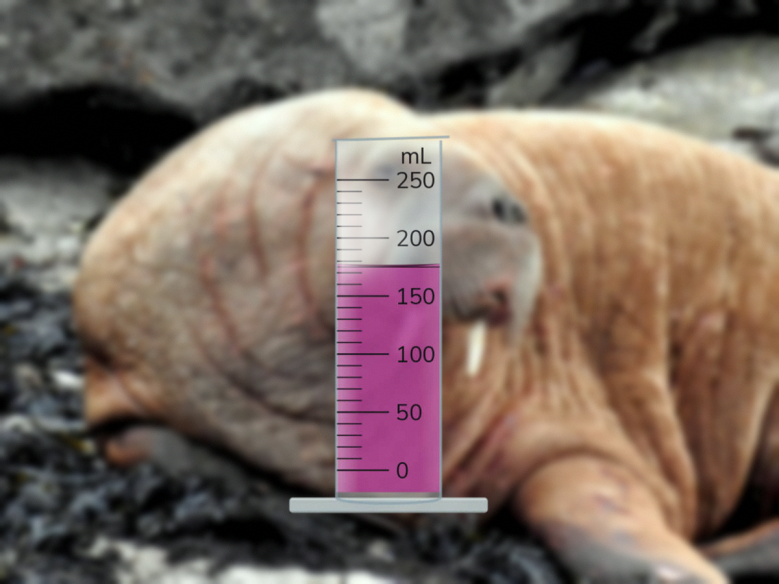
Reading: 175 mL
